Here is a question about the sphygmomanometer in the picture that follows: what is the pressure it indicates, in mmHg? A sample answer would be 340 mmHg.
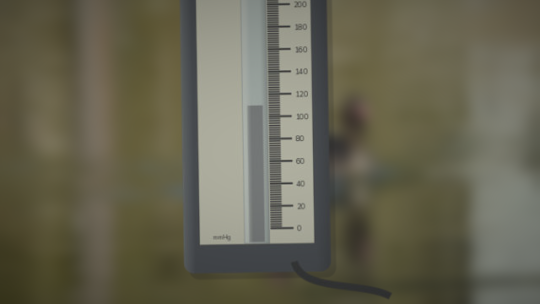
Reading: 110 mmHg
